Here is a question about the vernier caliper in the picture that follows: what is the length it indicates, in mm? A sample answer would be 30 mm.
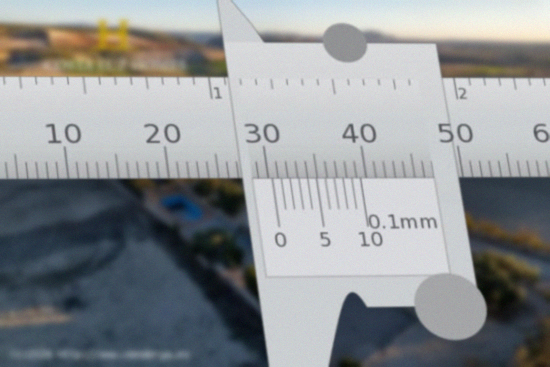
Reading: 30.4 mm
